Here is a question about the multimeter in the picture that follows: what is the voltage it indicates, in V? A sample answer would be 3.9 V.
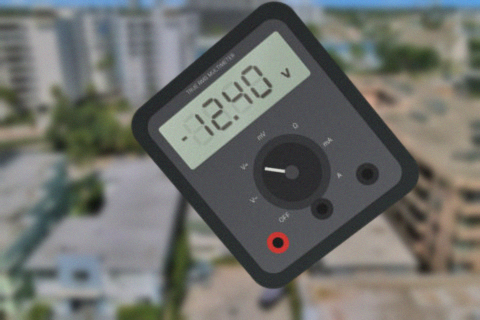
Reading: -12.40 V
